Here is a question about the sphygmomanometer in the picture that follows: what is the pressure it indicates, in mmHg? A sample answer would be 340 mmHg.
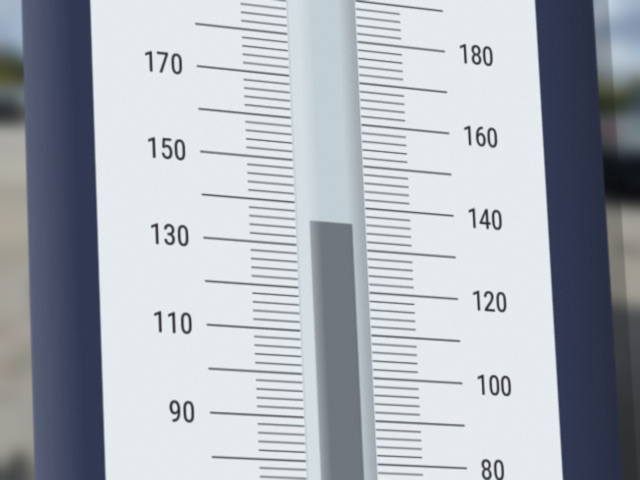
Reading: 136 mmHg
